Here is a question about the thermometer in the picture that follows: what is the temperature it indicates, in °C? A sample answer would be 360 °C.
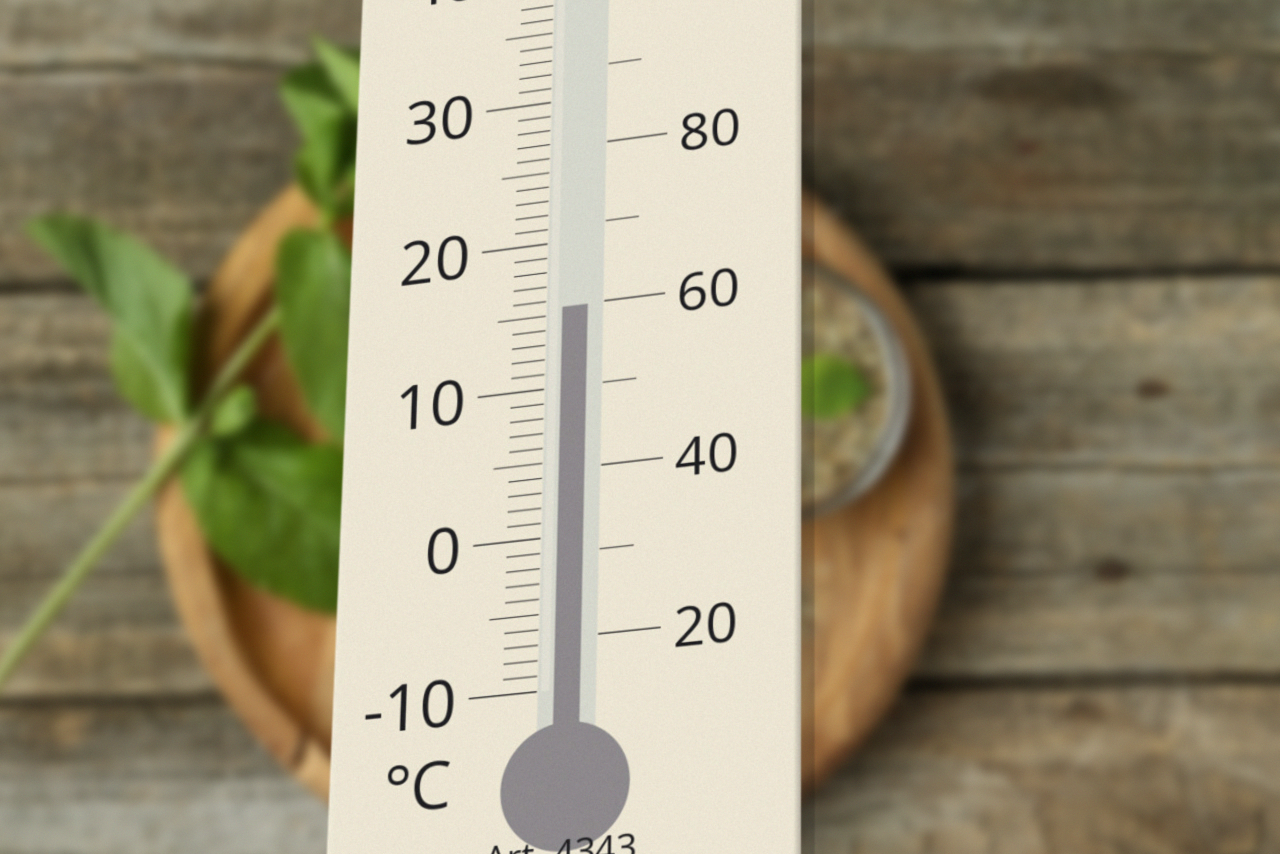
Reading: 15.5 °C
